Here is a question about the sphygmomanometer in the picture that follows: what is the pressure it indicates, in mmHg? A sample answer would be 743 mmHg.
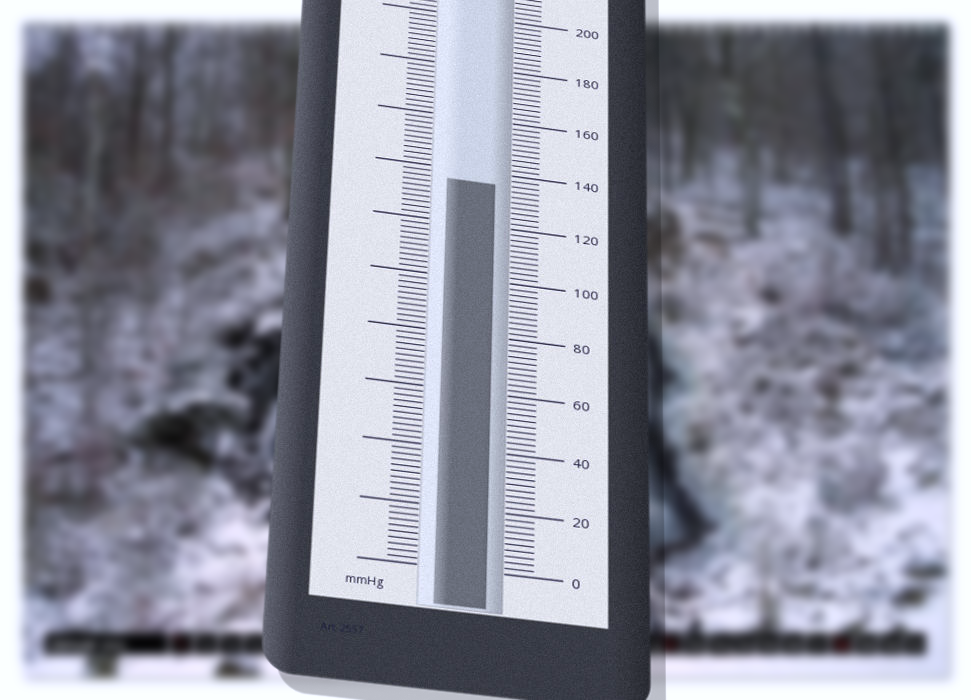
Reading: 136 mmHg
